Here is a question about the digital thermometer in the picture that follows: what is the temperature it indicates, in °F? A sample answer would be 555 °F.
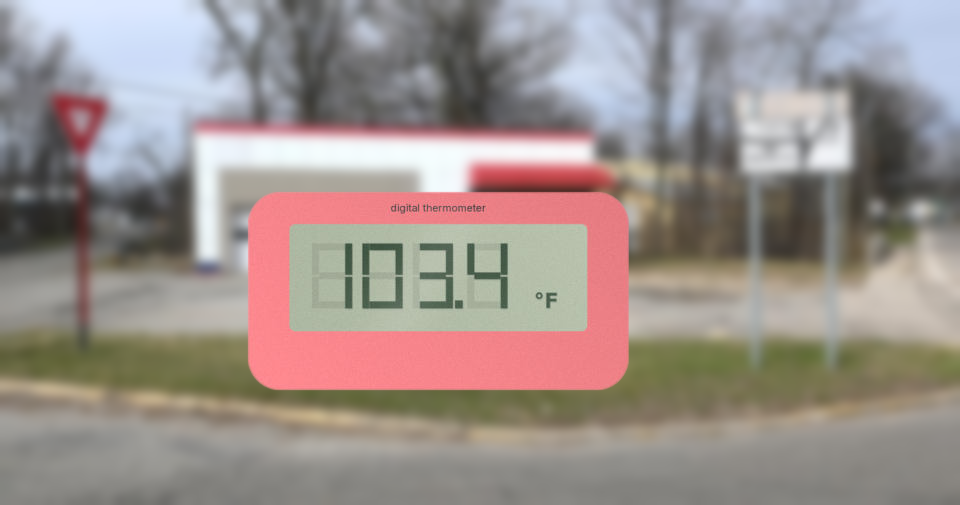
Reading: 103.4 °F
